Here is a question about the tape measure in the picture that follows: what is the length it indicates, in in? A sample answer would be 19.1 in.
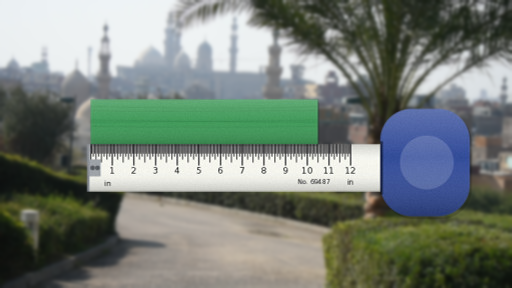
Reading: 10.5 in
